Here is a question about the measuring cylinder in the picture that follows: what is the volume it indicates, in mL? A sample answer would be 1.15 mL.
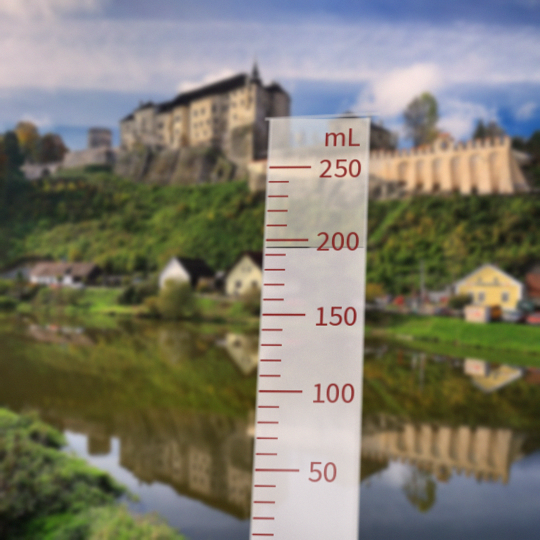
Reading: 195 mL
